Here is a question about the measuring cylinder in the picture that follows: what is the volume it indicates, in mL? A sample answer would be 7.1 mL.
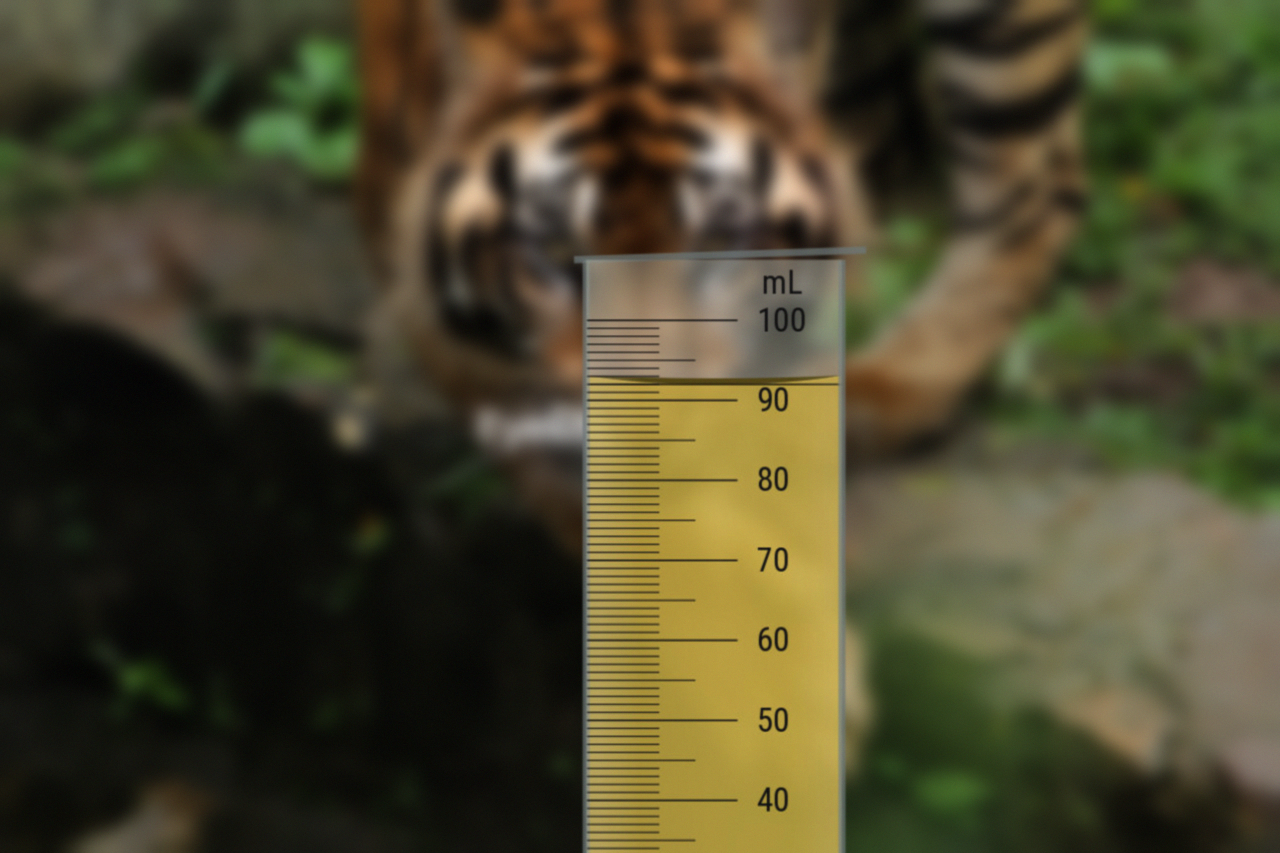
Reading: 92 mL
